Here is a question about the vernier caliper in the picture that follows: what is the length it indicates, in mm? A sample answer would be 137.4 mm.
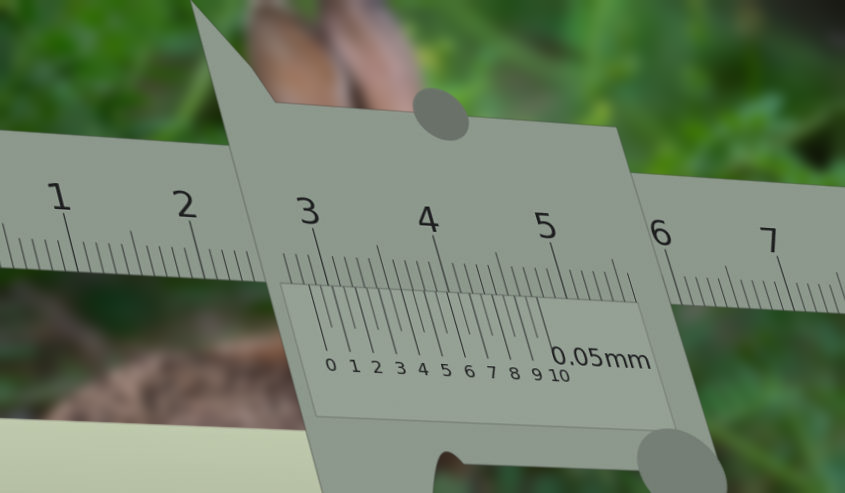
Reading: 28.4 mm
